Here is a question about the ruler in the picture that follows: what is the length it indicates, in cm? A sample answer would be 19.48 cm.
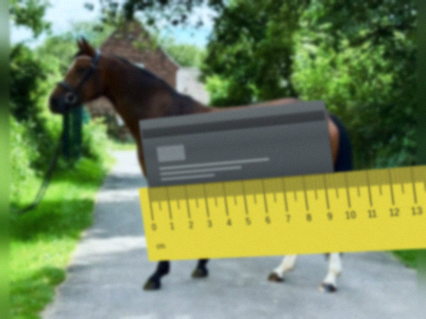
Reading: 9.5 cm
